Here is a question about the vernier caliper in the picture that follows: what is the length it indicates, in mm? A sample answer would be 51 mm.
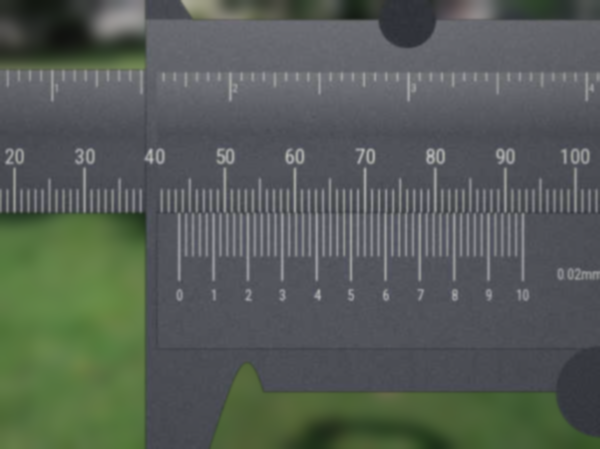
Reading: 43.5 mm
